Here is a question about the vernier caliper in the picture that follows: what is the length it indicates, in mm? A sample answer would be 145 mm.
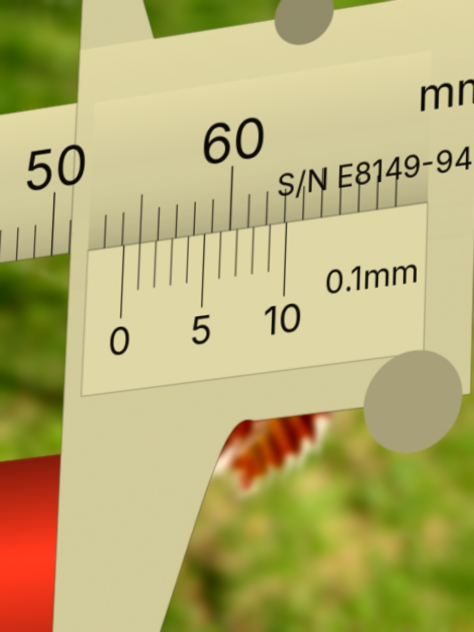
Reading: 54.1 mm
